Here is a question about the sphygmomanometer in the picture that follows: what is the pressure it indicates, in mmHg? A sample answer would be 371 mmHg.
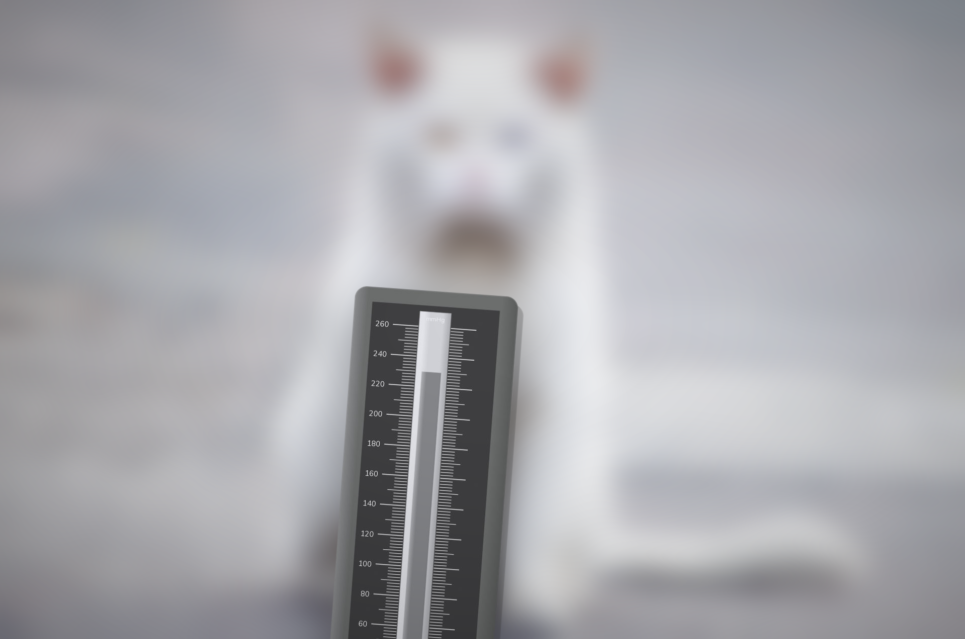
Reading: 230 mmHg
